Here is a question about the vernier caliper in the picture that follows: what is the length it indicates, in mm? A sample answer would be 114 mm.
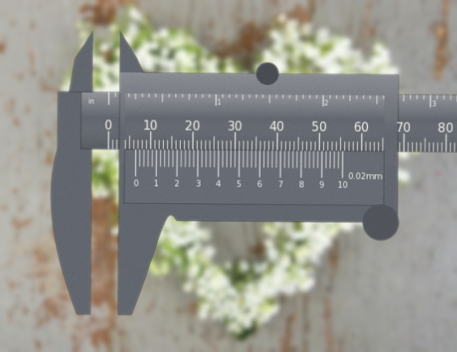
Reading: 6.5 mm
